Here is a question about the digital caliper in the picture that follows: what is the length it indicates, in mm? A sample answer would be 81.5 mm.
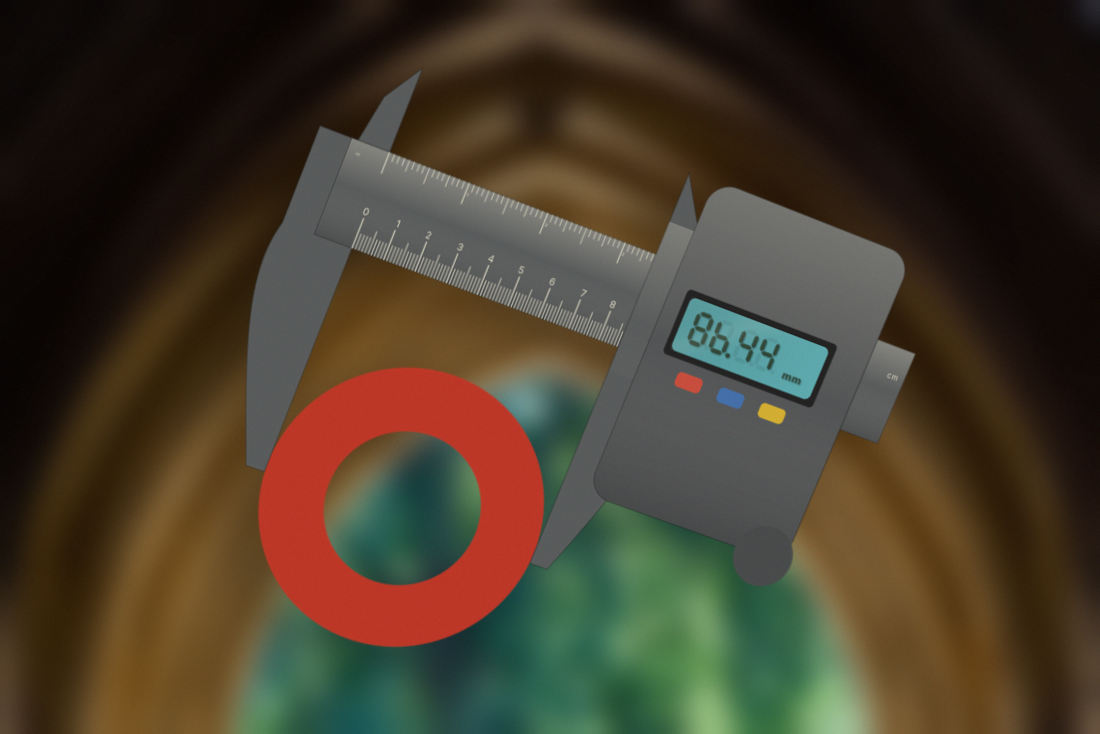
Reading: 86.44 mm
